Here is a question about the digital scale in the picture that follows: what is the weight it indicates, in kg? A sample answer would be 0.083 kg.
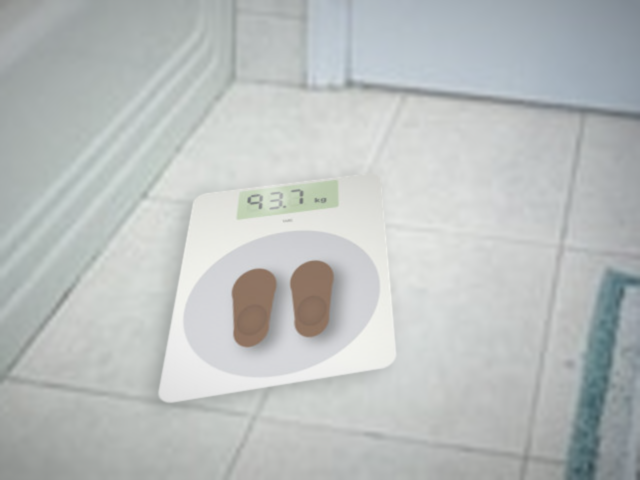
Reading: 93.7 kg
